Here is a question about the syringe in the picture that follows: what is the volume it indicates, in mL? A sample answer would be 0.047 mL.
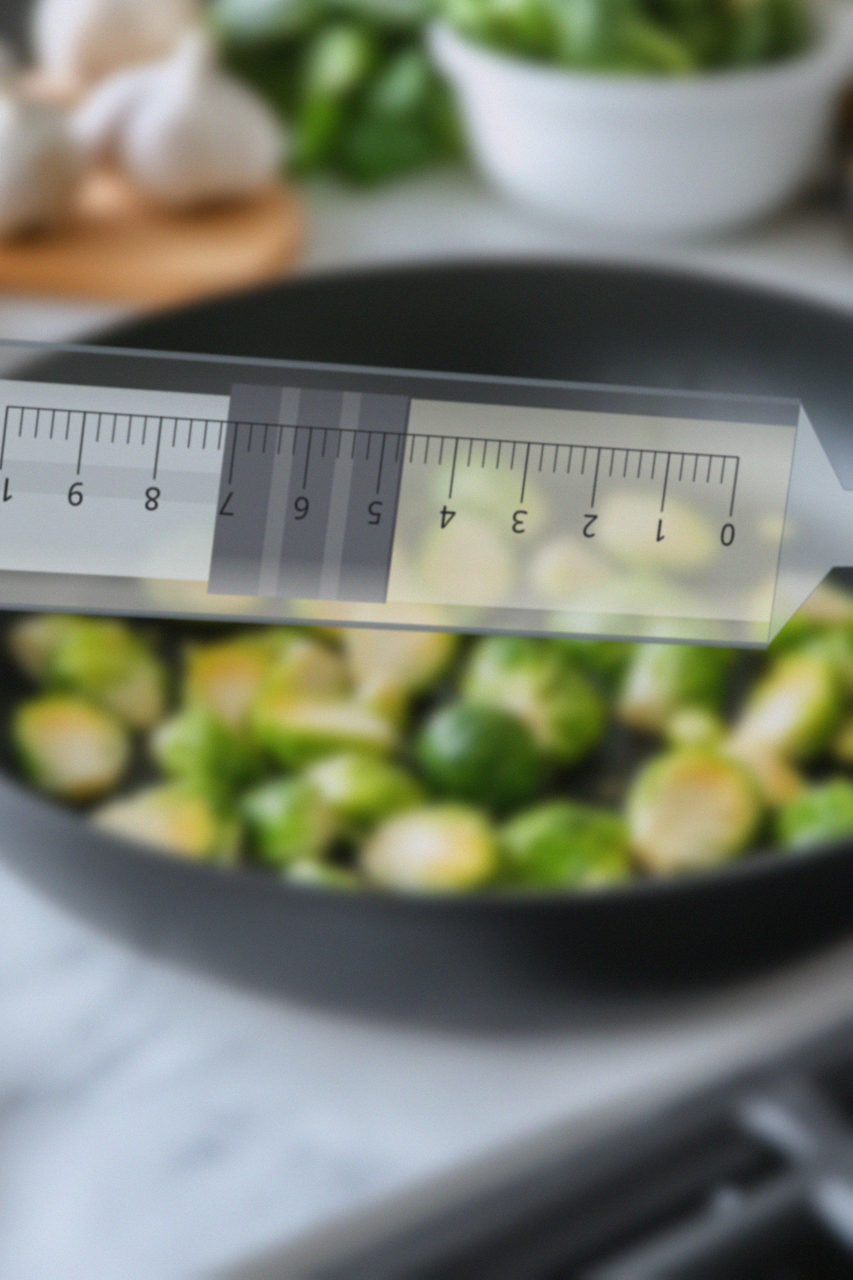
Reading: 4.7 mL
